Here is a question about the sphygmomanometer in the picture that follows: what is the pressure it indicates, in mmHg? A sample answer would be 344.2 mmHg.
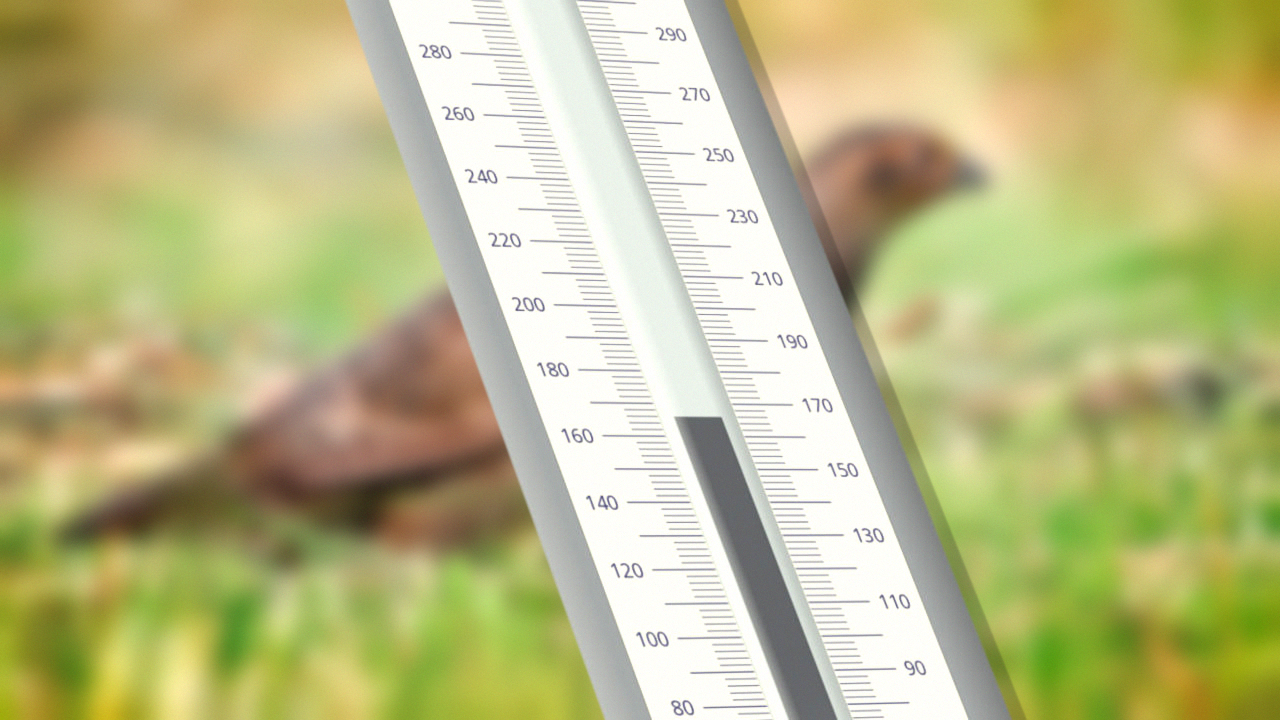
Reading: 166 mmHg
